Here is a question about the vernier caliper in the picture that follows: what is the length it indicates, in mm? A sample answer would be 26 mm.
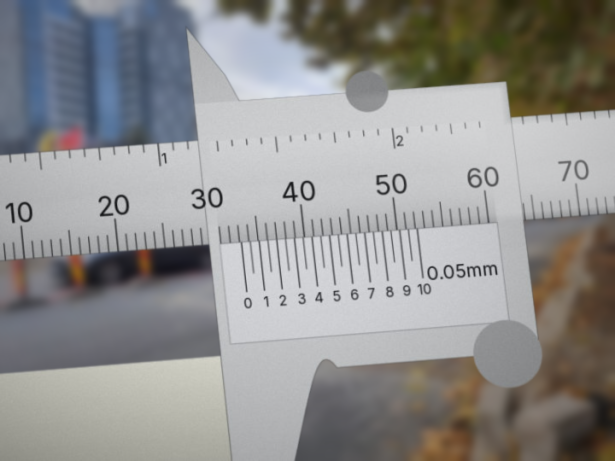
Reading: 33.2 mm
